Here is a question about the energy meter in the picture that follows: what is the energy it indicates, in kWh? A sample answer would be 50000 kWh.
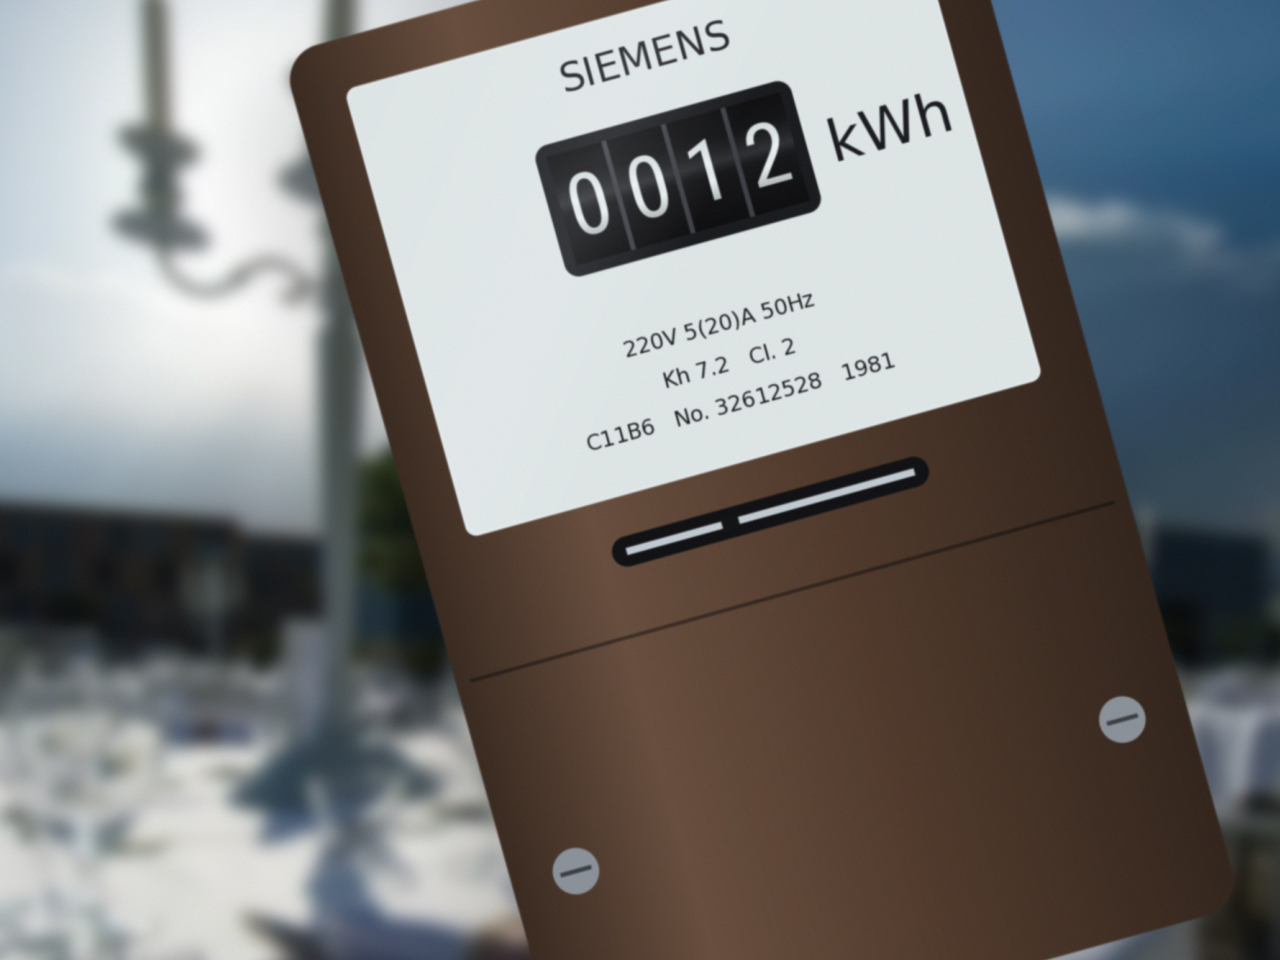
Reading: 12 kWh
